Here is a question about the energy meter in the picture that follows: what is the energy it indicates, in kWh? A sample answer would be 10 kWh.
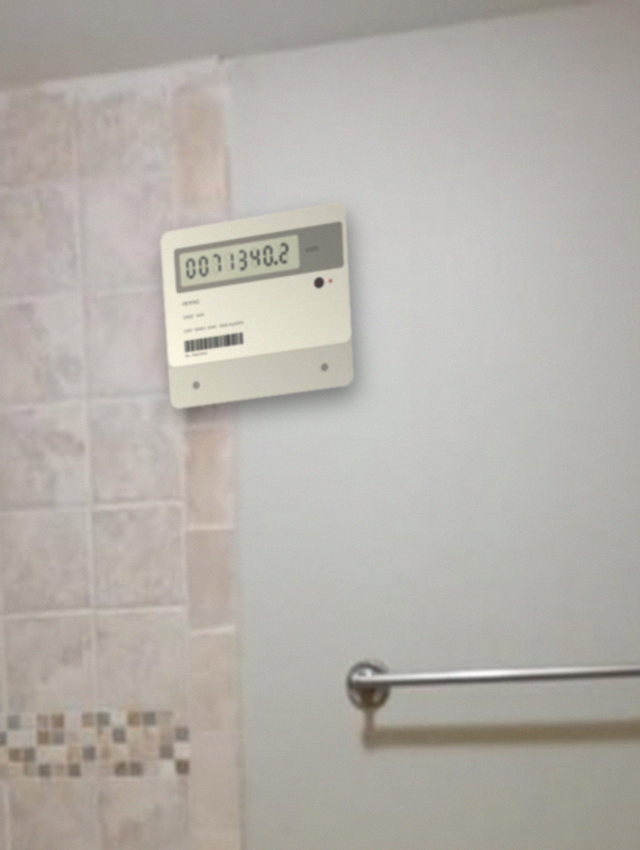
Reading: 71340.2 kWh
